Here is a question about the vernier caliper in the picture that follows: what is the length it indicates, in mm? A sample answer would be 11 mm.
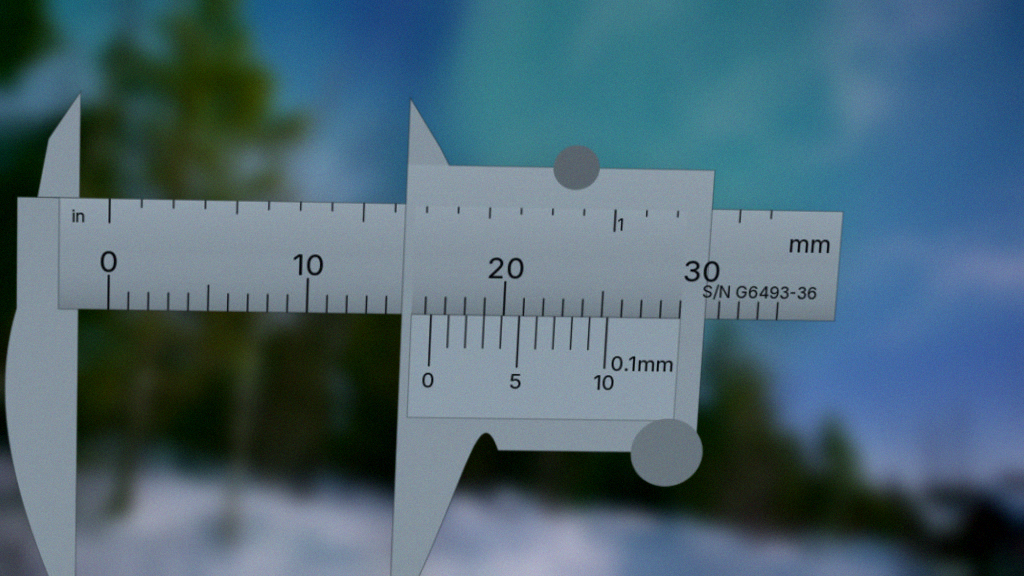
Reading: 16.3 mm
